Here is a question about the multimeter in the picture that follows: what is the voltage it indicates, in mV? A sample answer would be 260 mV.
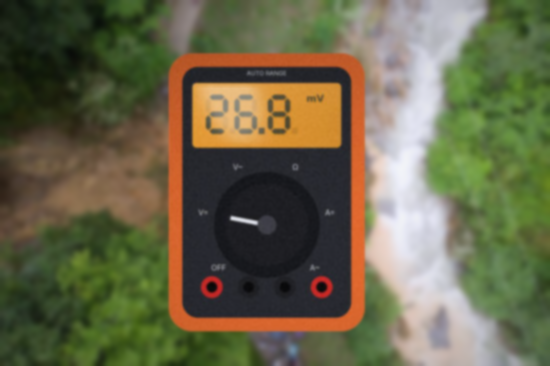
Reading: 26.8 mV
